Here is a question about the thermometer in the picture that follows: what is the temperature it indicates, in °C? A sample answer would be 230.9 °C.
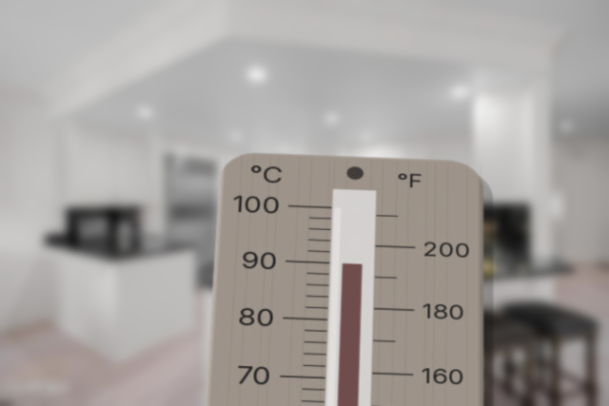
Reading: 90 °C
